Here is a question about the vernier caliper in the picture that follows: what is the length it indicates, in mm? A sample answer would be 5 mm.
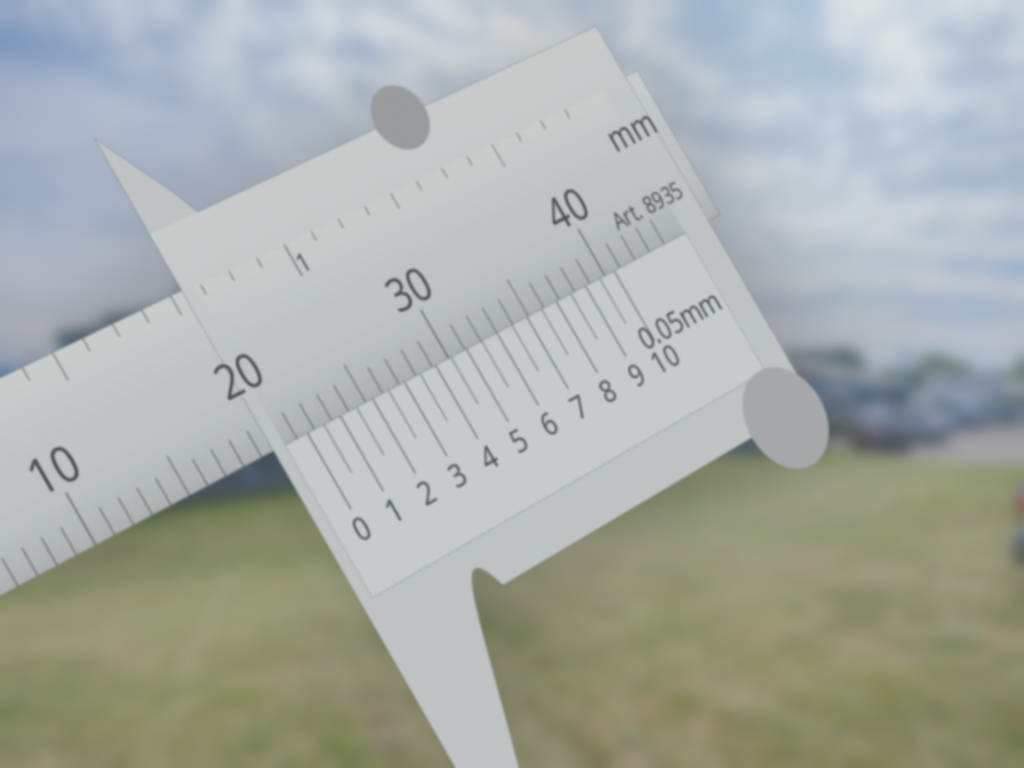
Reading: 21.6 mm
